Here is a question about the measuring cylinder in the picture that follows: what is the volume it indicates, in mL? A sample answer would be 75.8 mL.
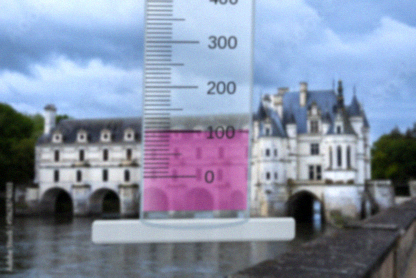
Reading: 100 mL
